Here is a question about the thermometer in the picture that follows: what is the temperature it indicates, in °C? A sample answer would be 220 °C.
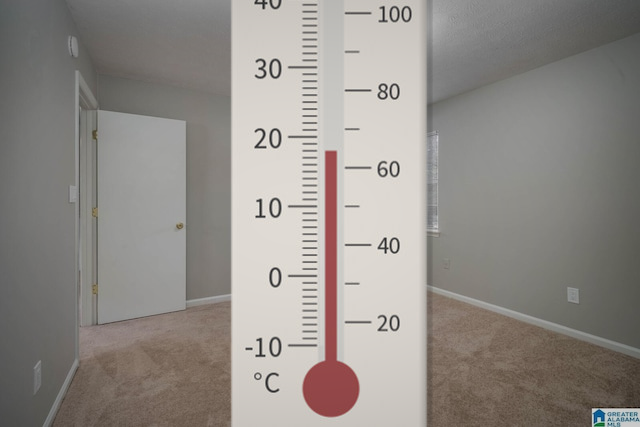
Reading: 18 °C
